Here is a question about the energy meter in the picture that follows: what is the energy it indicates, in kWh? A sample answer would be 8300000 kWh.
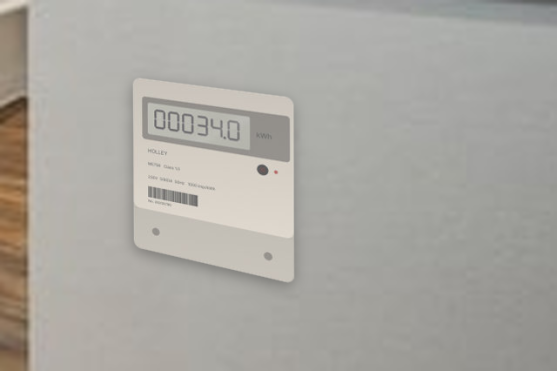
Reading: 34.0 kWh
